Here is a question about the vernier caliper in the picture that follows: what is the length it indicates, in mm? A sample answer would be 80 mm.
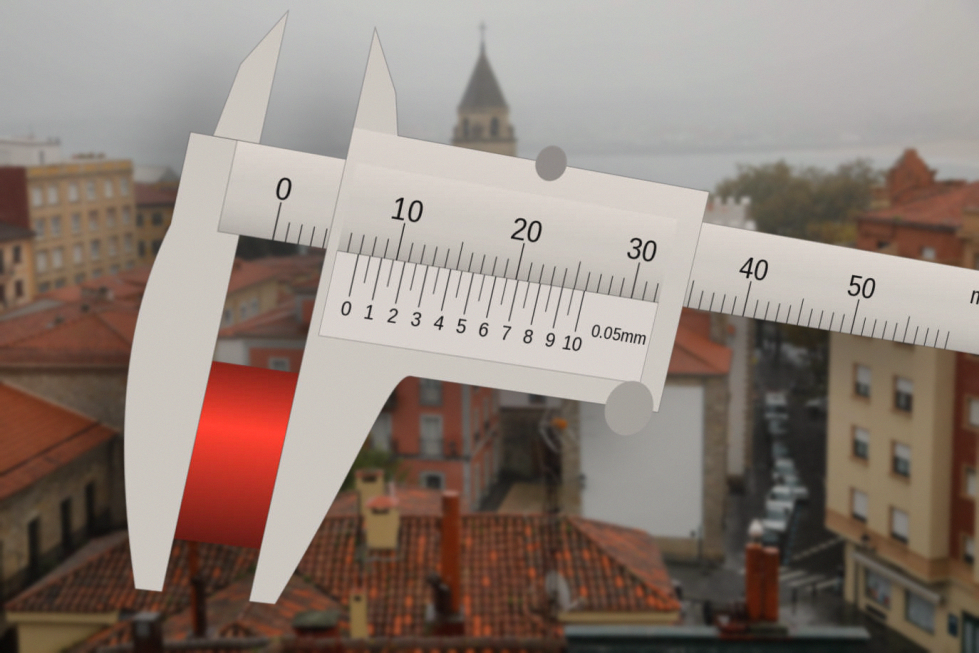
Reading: 6.9 mm
